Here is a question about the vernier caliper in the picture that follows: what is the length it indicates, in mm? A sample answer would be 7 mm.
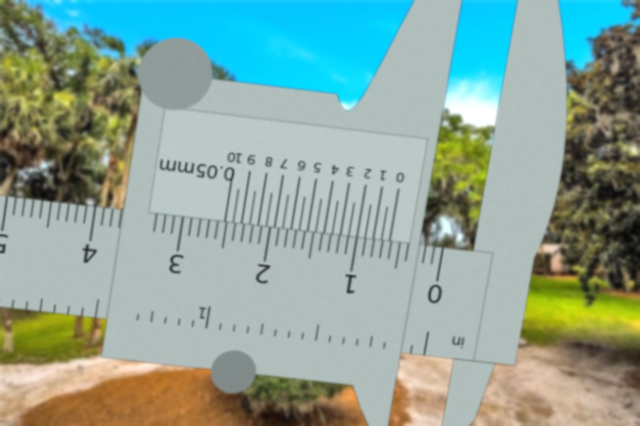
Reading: 6.2 mm
